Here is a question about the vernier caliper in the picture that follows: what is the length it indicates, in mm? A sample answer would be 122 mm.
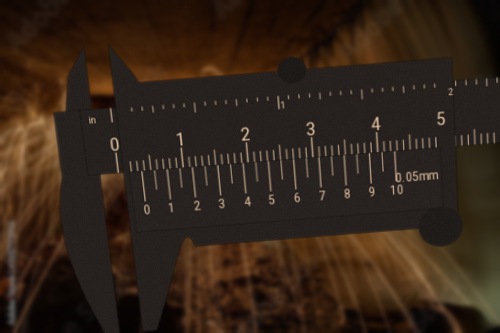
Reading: 3.6 mm
